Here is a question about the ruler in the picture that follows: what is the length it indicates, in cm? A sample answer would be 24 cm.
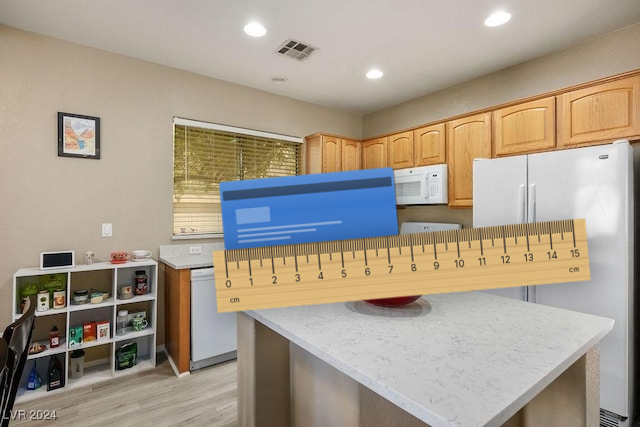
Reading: 7.5 cm
